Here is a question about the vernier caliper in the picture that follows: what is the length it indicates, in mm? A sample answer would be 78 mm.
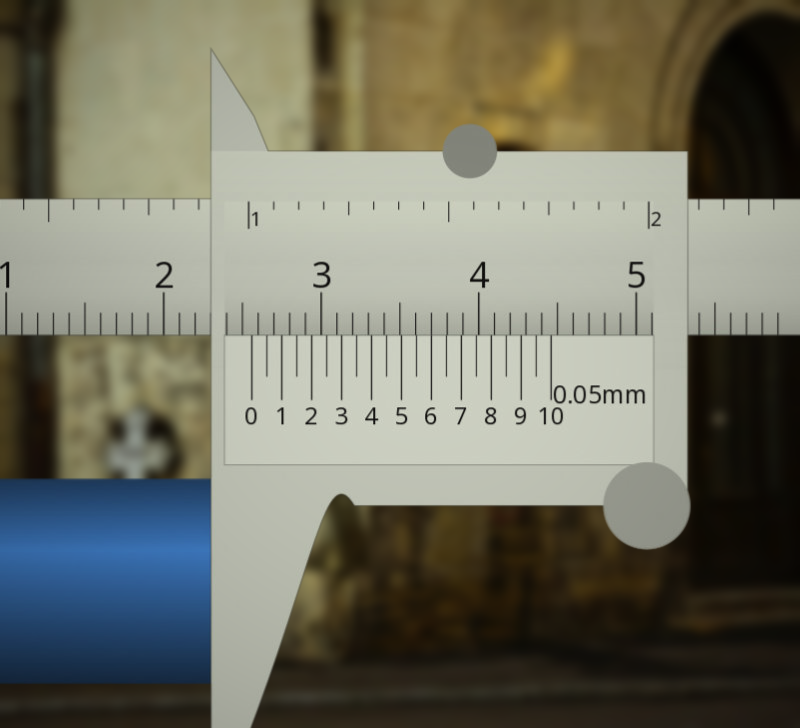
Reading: 25.6 mm
